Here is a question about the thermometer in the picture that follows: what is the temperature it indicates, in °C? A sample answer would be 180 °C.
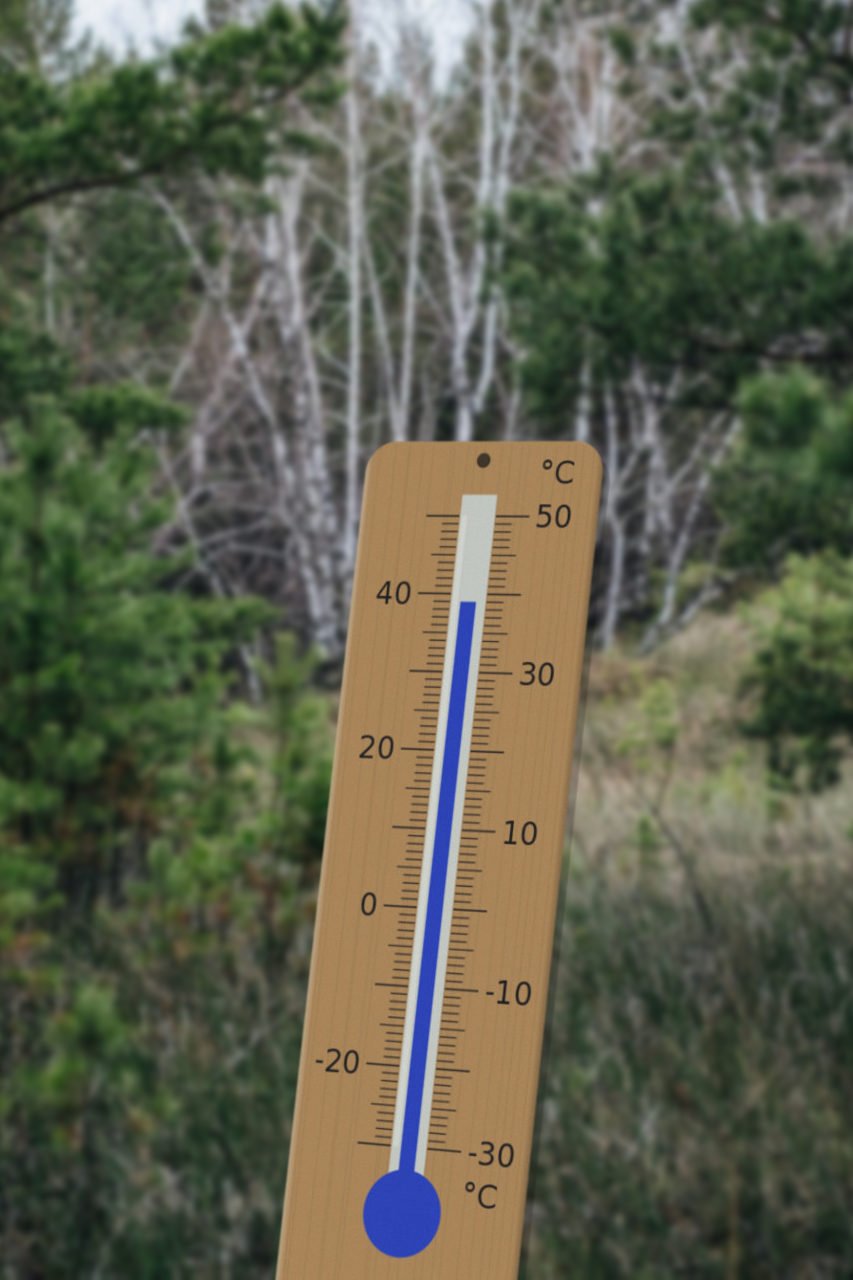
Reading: 39 °C
